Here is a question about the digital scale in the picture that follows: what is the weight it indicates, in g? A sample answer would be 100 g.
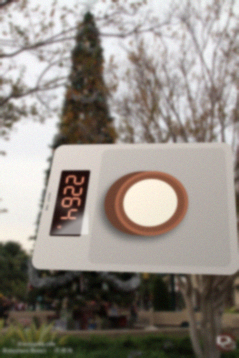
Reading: 2264 g
